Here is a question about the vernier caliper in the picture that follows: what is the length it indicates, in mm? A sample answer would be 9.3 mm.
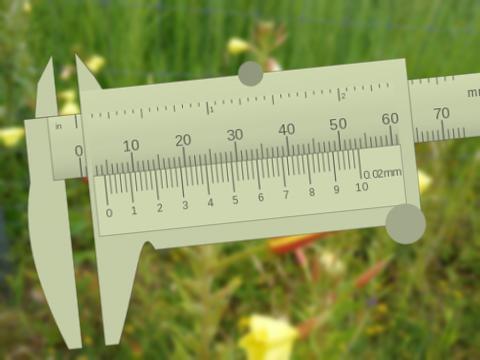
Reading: 4.4 mm
